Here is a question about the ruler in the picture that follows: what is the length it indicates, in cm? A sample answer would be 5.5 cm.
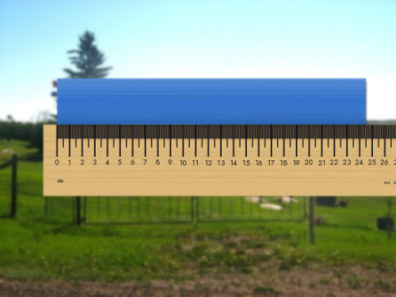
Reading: 24.5 cm
